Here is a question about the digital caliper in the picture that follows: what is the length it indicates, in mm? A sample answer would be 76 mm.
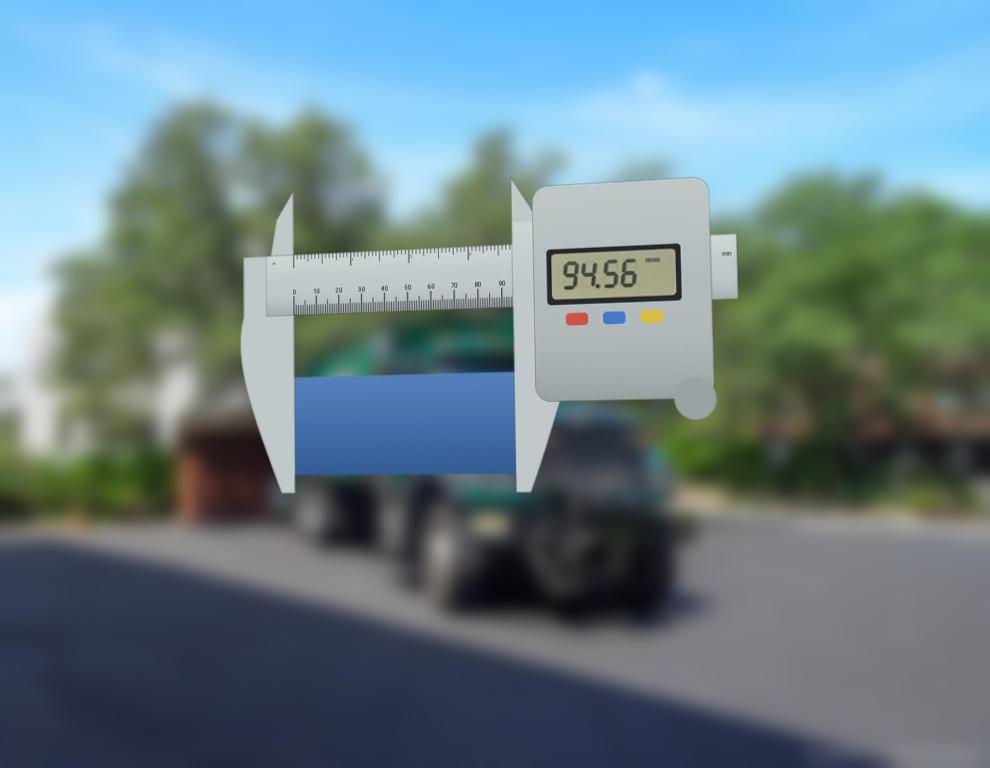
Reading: 94.56 mm
